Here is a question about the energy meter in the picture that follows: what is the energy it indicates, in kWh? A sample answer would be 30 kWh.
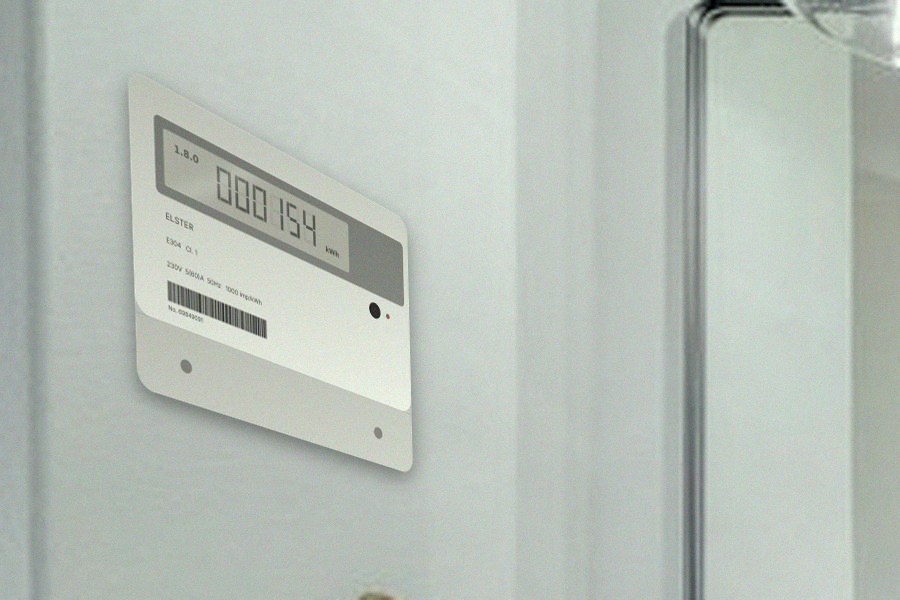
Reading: 154 kWh
